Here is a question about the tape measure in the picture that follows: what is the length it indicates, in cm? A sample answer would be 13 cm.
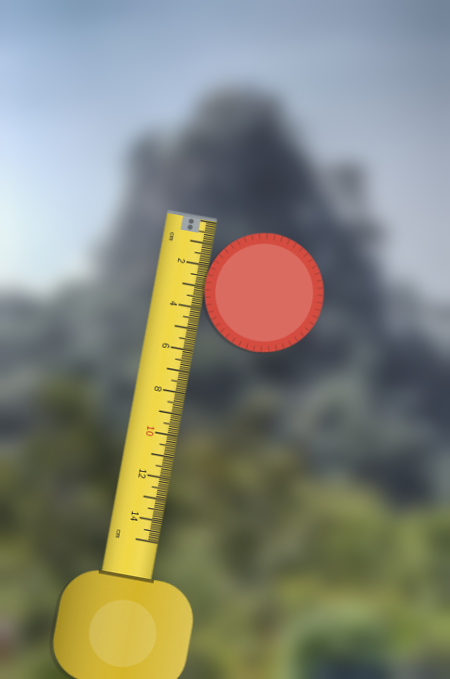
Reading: 5.5 cm
